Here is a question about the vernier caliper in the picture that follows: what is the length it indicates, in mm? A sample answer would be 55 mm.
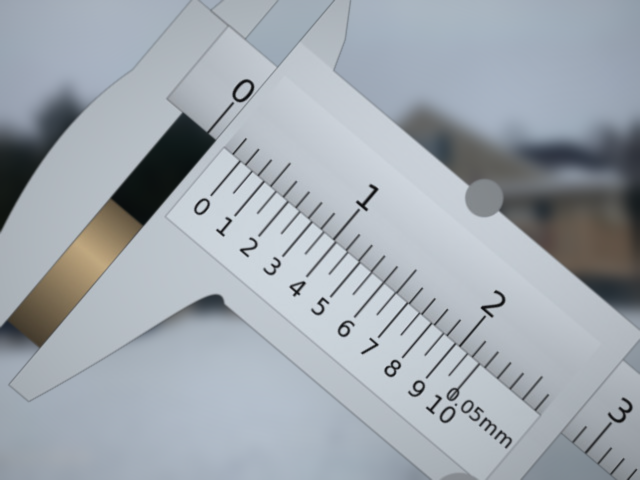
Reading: 2.6 mm
